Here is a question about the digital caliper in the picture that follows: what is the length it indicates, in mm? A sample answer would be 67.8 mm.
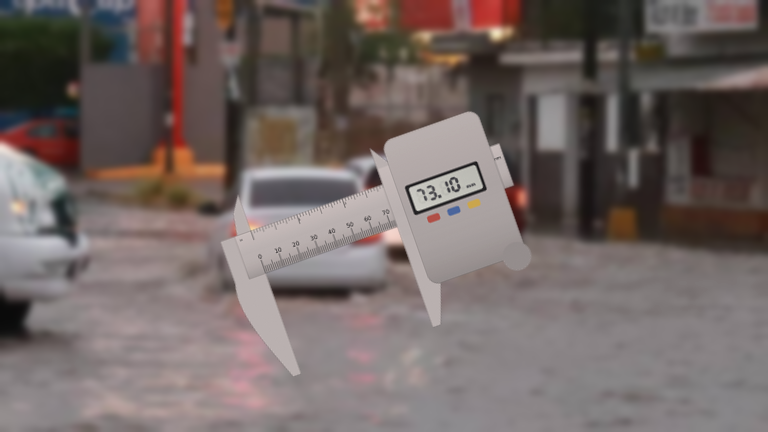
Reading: 73.10 mm
